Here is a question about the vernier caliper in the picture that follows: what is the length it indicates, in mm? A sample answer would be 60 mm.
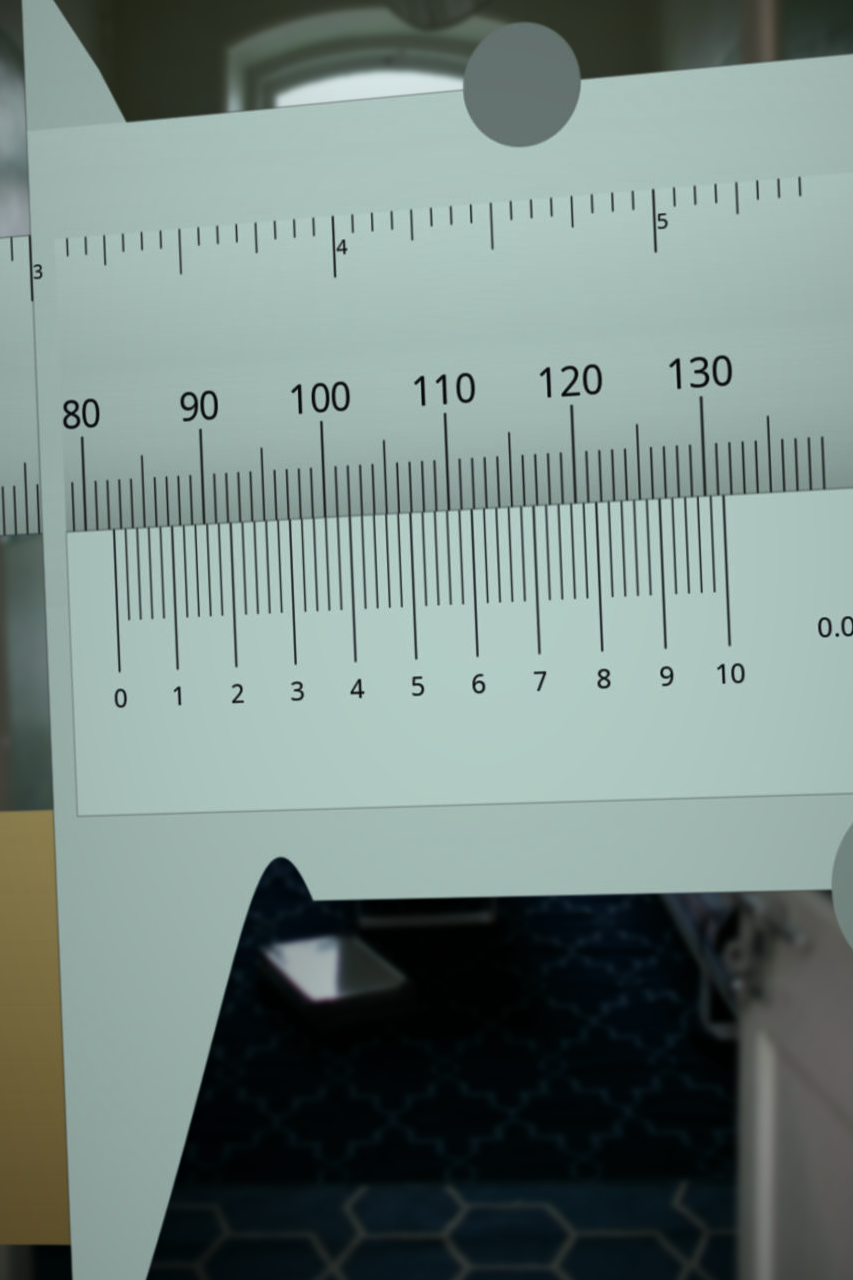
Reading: 82.4 mm
